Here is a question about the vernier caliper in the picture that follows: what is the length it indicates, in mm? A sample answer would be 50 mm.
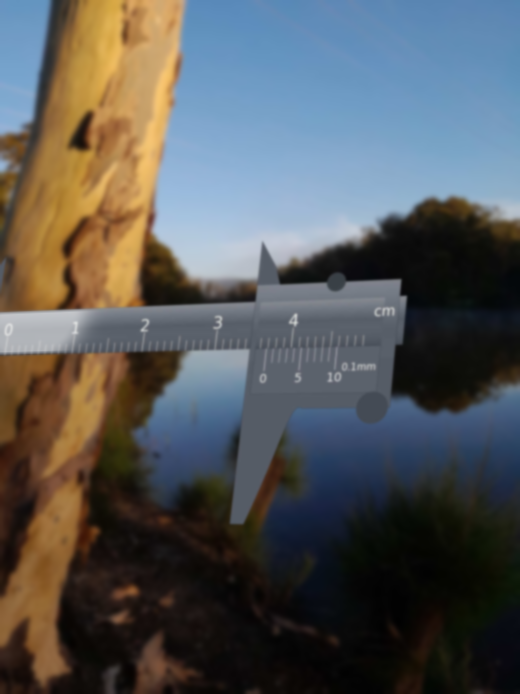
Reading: 36.8 mm
